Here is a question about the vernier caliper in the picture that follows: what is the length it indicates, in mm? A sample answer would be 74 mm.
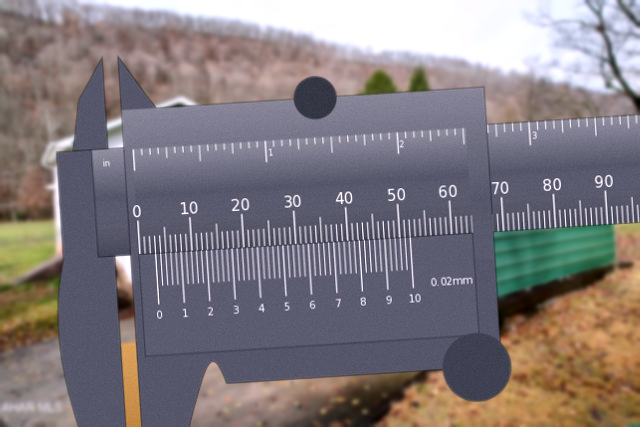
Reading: 3.0 mm
